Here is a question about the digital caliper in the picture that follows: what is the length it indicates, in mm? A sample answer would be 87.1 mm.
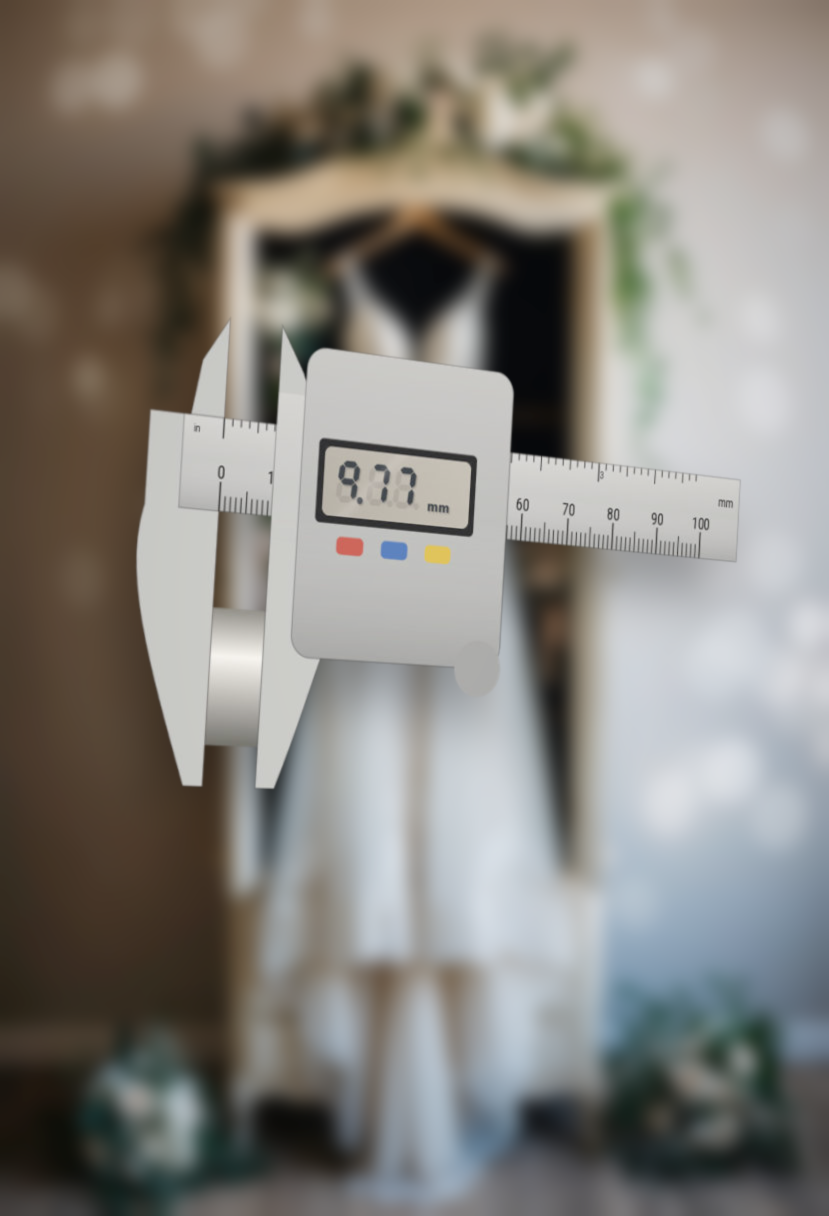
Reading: 9.77 mm
